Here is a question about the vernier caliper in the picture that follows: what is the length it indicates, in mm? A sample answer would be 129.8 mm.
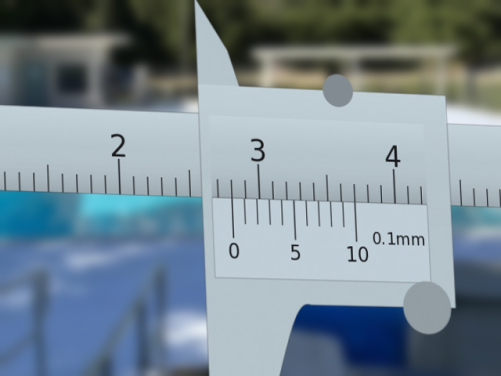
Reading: 28.0 mm
